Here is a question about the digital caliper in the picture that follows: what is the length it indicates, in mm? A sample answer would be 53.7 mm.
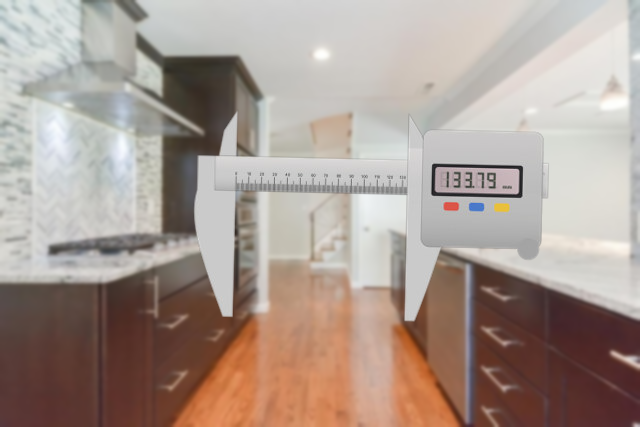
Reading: 133.79 mm
